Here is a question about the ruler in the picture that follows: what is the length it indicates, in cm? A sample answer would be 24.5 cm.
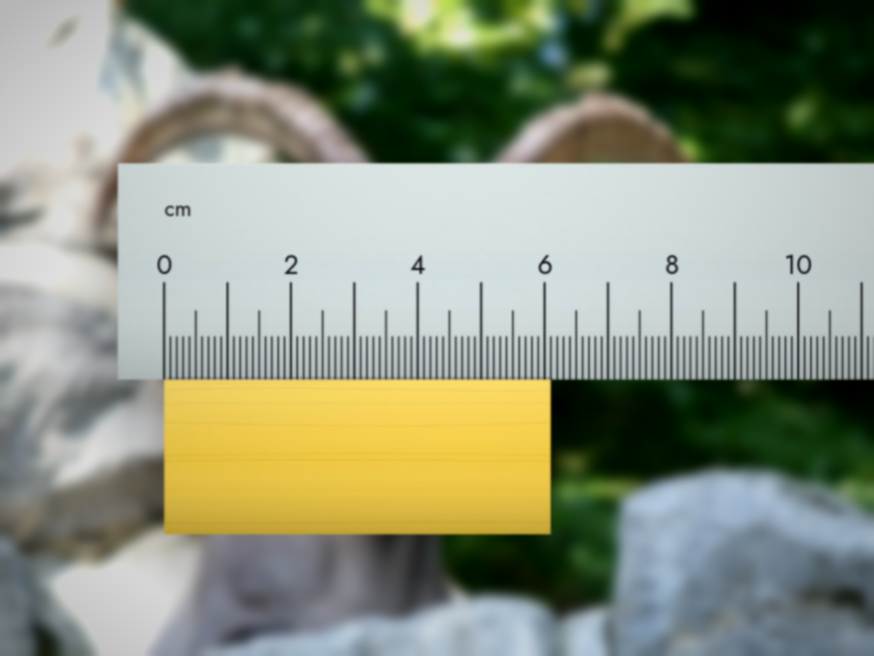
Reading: 6.1 cm
